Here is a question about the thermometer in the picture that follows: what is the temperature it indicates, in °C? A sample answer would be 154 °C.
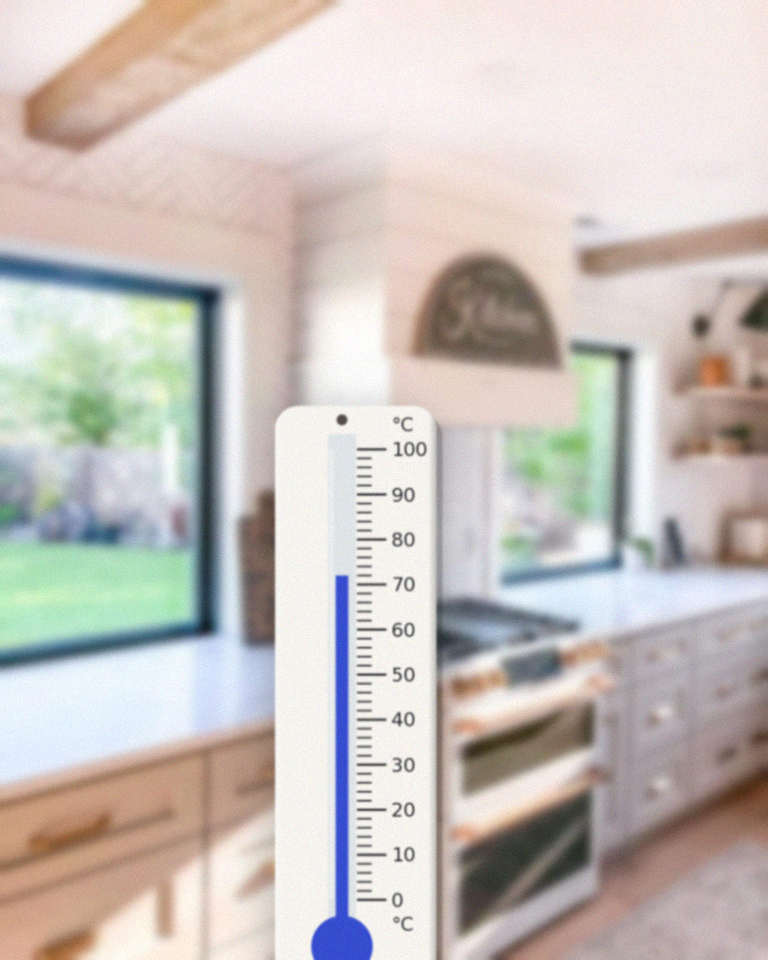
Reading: 72 °C
